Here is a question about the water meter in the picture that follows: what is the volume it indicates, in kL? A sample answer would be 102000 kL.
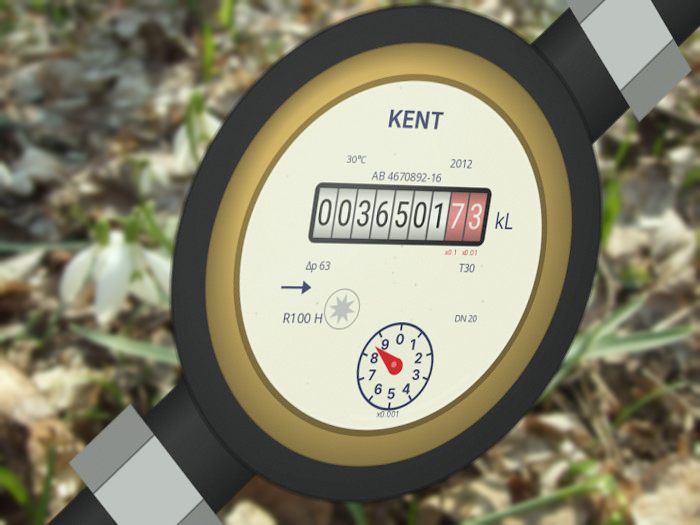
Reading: 36501.738 kL
